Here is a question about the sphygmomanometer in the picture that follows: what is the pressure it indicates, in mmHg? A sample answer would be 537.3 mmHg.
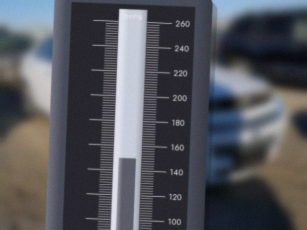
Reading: 150 mmHg
